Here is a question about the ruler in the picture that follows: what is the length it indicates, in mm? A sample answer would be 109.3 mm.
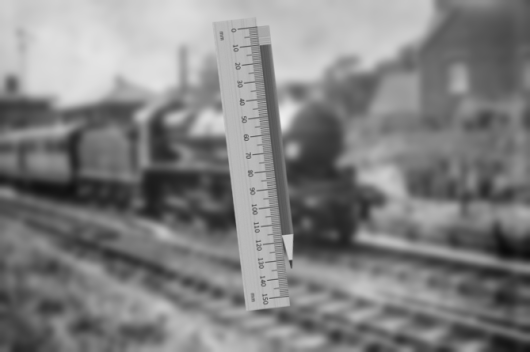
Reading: 135 mm
